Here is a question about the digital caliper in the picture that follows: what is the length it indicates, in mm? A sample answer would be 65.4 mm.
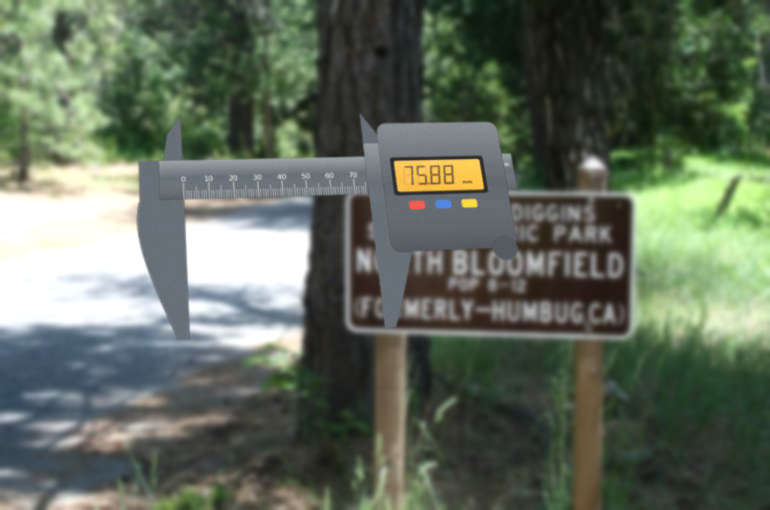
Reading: 75.88 mm
